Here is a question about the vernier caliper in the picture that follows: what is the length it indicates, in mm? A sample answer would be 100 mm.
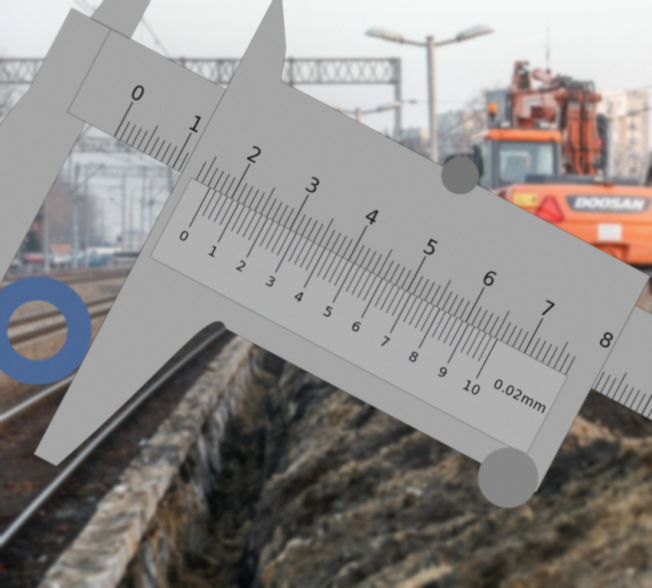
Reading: 16.4 mm
